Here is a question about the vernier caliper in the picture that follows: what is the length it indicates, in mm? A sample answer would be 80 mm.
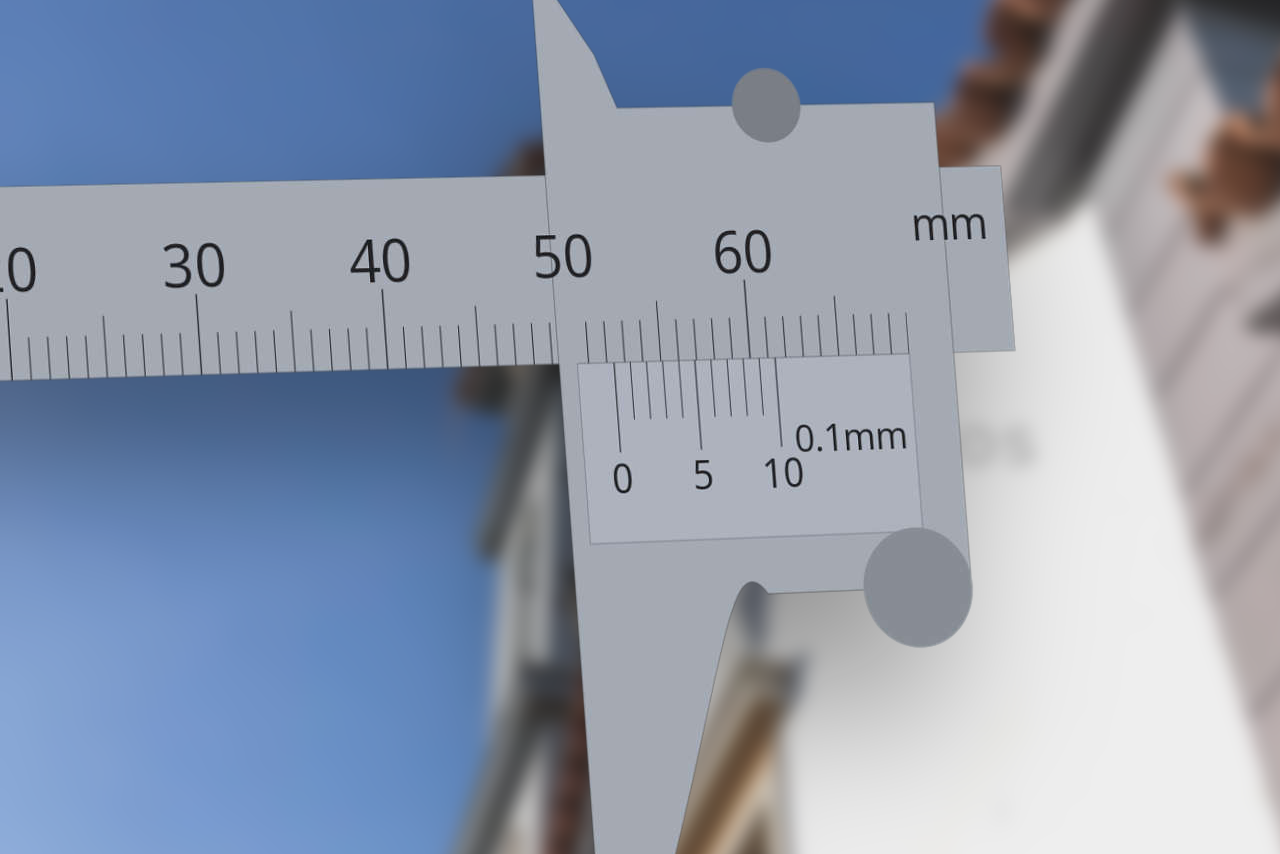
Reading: 52.4 mm
